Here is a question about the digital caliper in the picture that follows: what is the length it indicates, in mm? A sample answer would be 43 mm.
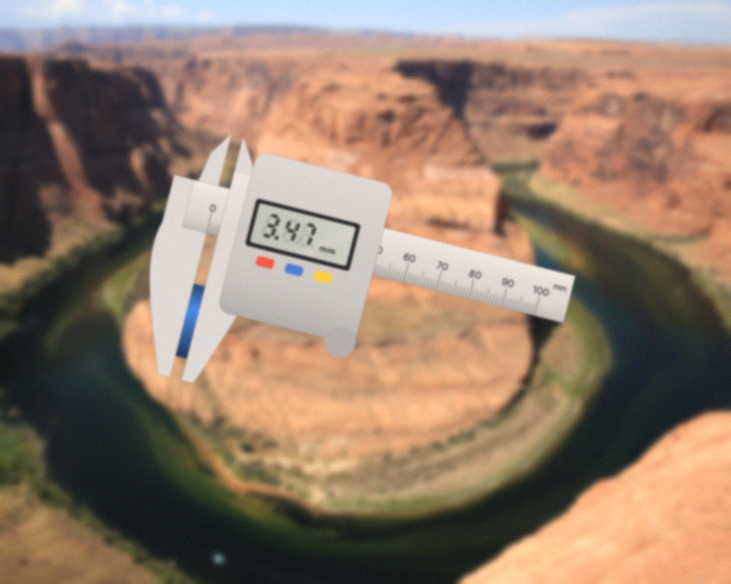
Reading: 3.47 mm
